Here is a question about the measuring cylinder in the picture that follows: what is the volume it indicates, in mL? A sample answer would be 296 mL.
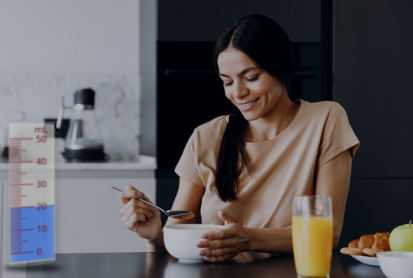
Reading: 20 mL
